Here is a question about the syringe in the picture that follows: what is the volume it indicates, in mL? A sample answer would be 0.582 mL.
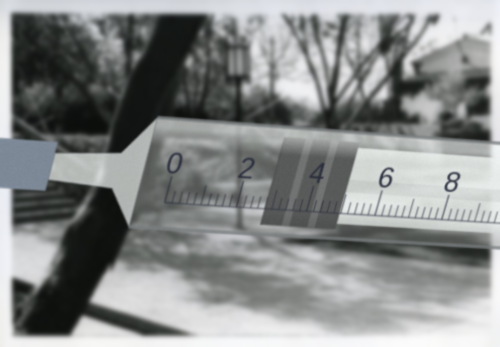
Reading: 2.8 mL
